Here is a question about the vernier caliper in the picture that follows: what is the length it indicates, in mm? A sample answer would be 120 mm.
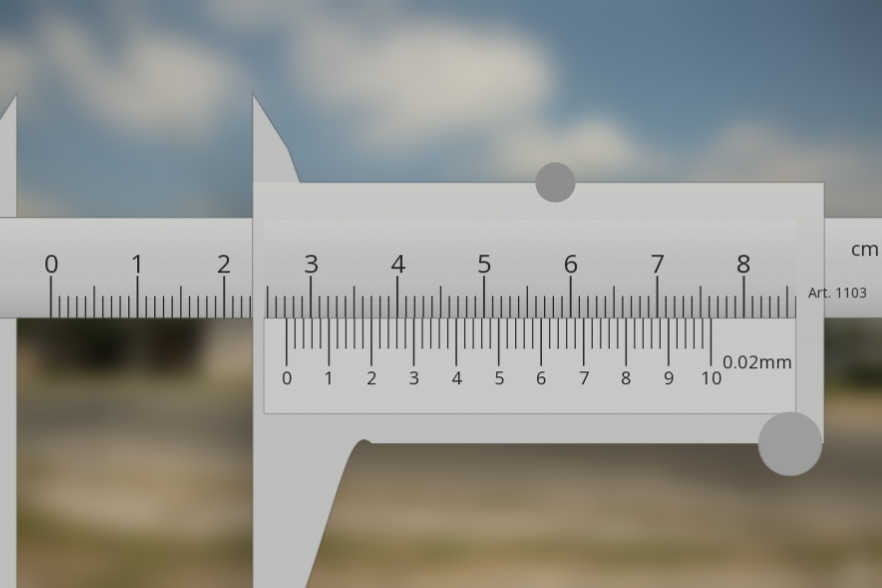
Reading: 27.2 mm
